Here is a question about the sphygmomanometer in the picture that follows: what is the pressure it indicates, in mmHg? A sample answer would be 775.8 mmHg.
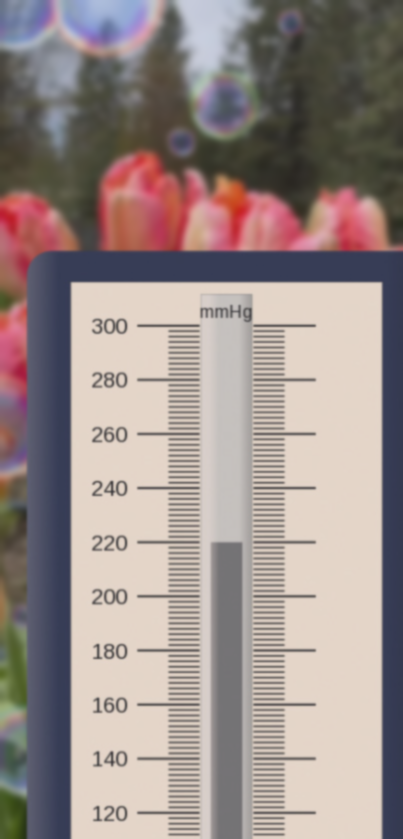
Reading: 220 mmHg
